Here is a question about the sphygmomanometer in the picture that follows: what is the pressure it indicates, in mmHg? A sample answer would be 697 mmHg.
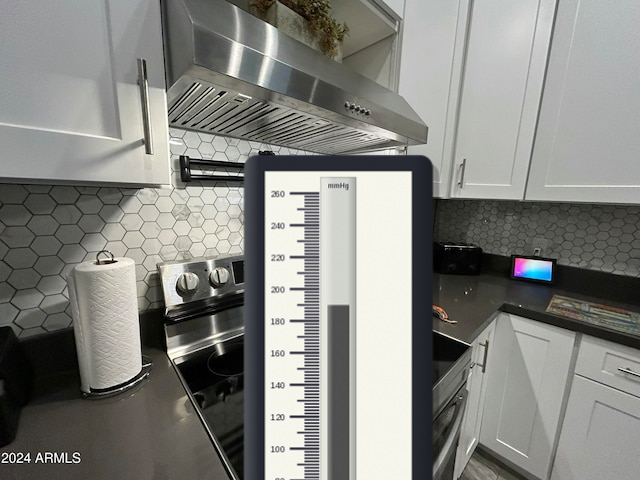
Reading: 190 mmHg
